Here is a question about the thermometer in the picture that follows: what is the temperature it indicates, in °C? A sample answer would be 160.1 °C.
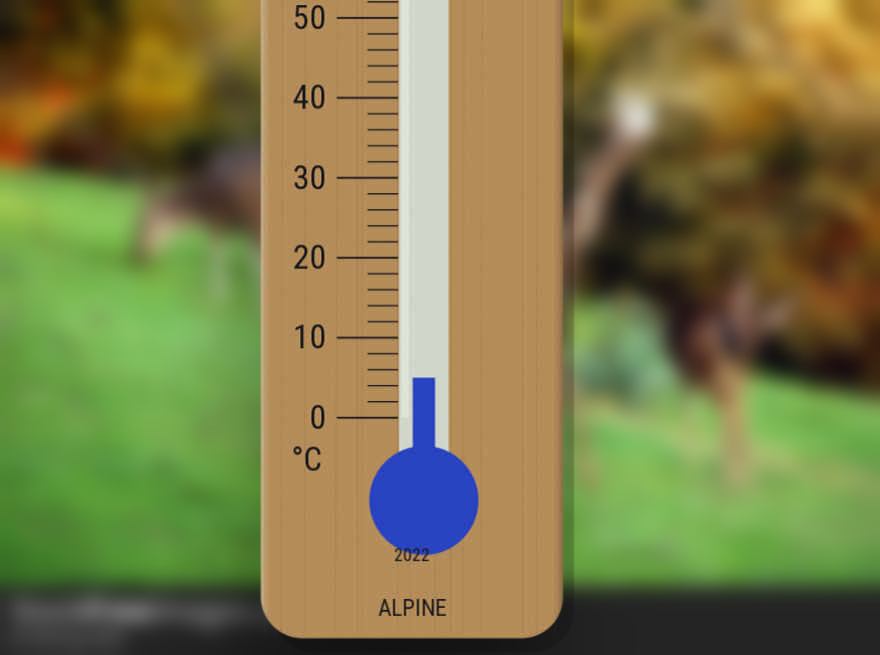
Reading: 5 °C
